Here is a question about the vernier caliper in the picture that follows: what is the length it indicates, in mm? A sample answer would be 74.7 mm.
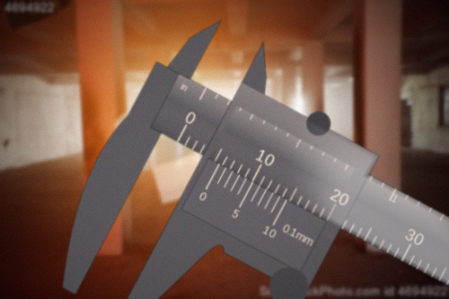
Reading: 5.6 mm
